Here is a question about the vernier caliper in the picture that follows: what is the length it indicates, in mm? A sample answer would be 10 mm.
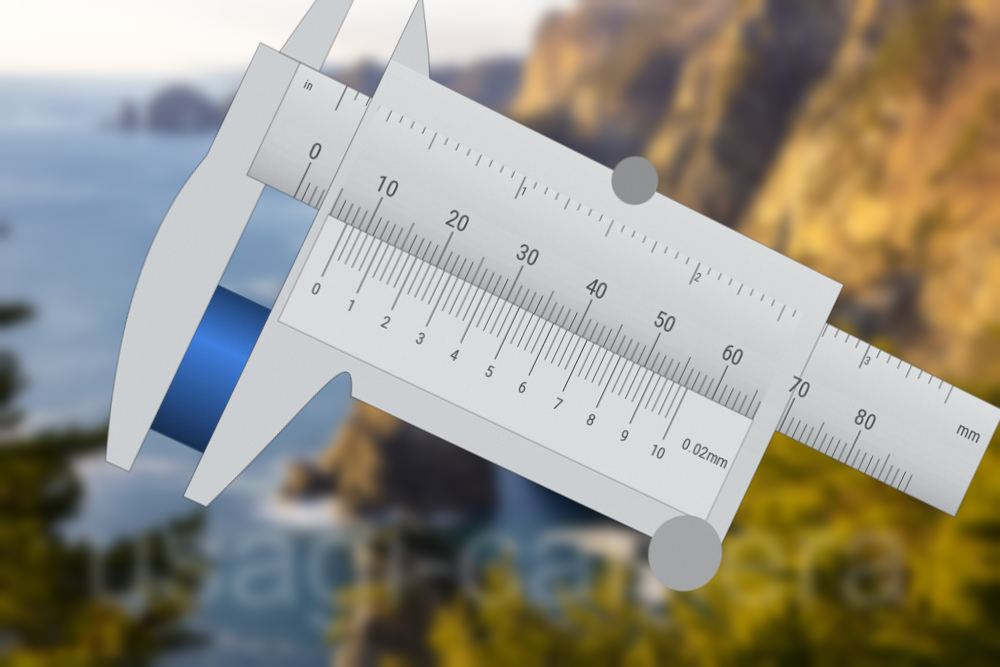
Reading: 7.4 mm
